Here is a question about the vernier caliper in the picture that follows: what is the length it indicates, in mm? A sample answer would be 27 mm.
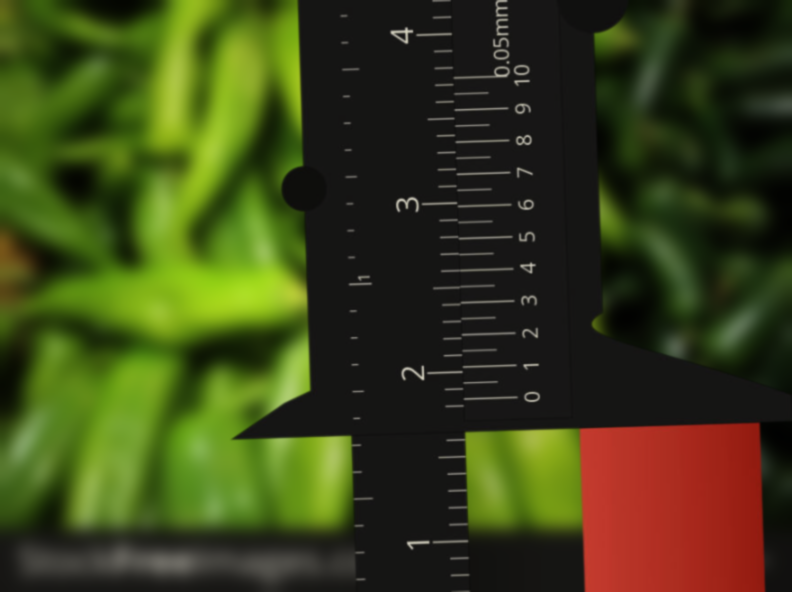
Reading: 18.4 mm
